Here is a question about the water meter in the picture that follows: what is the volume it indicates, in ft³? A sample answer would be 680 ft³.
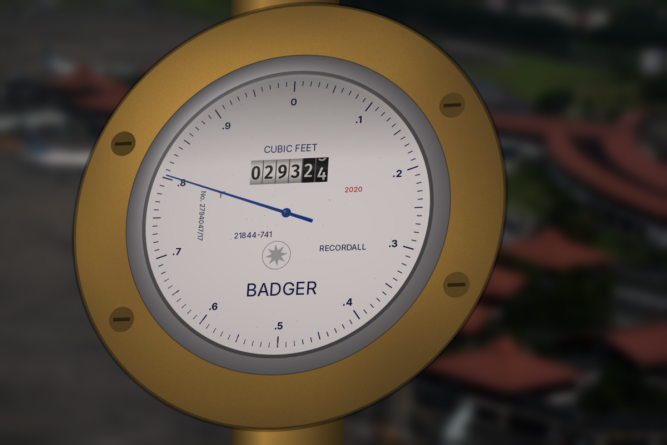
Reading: 29323.80 ft³
